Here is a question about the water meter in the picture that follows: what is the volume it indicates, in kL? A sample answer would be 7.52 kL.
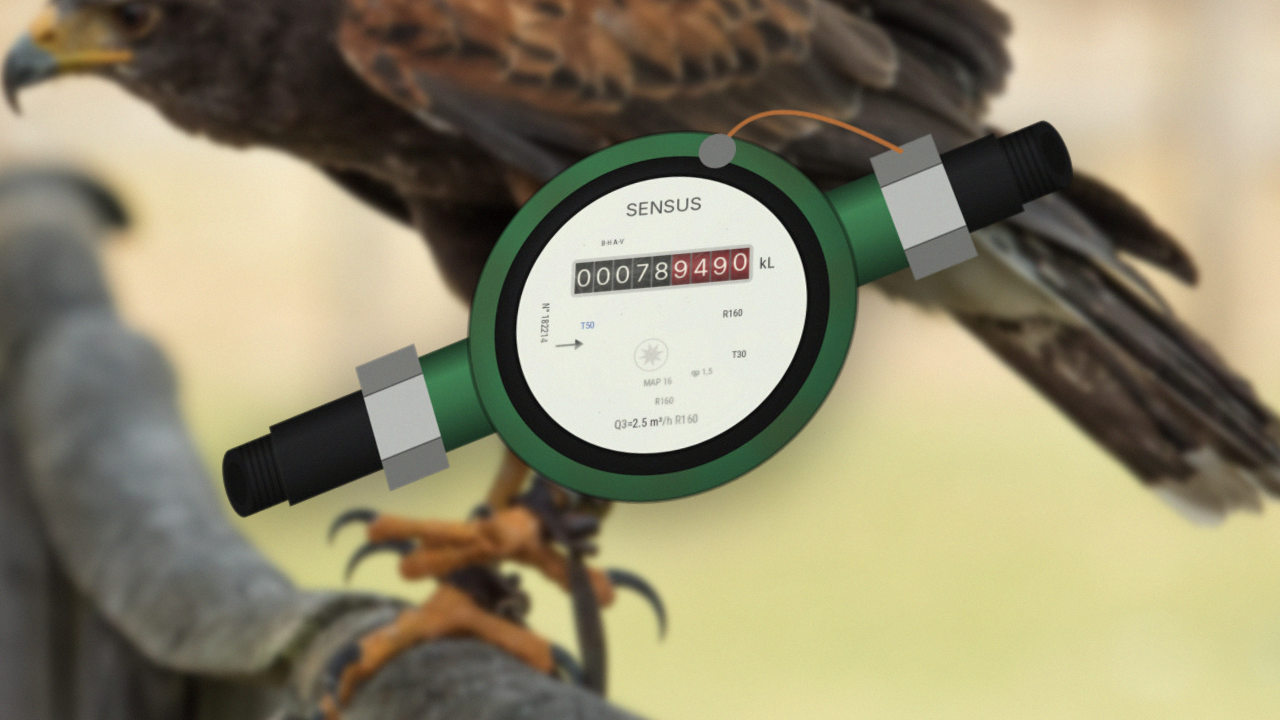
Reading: 78.9490 kL
